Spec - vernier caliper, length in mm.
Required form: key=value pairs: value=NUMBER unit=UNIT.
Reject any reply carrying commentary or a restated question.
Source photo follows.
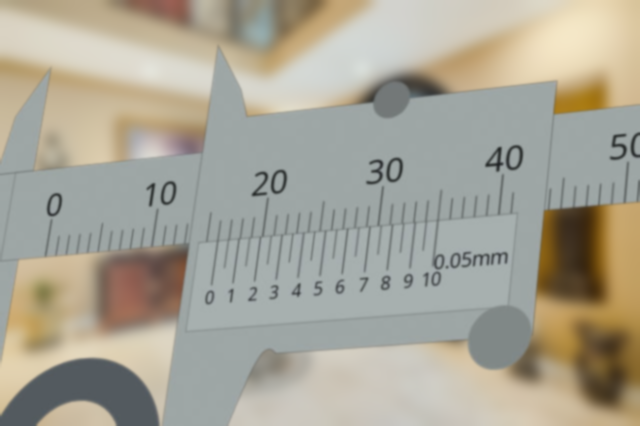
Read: value=16.0 unit=mm
